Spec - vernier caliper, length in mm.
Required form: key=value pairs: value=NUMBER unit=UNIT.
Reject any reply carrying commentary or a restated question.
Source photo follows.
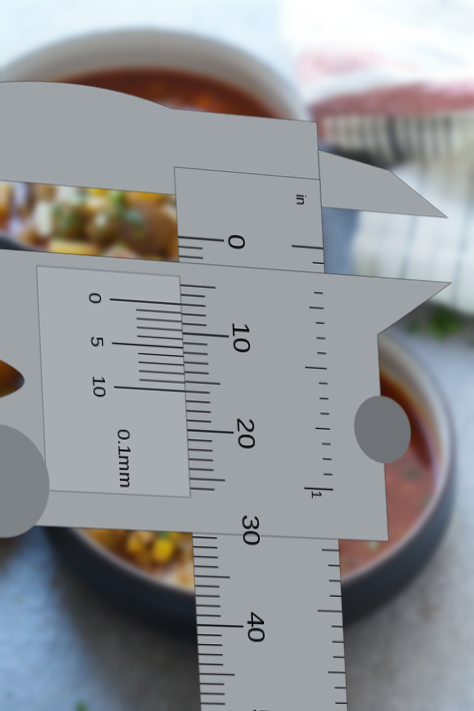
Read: value=7.0 unit=mm
